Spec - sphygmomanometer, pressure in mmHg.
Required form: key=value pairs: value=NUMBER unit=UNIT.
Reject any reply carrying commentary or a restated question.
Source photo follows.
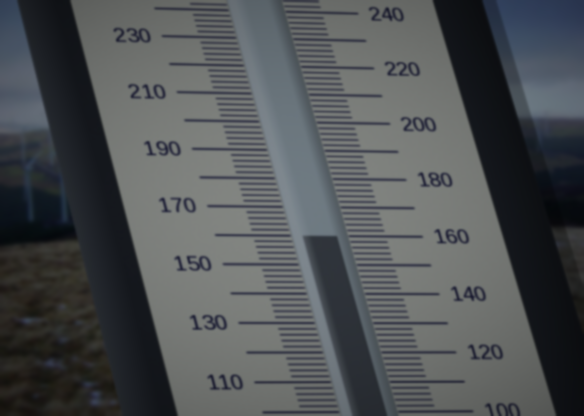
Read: value=160 unit=mmHg
